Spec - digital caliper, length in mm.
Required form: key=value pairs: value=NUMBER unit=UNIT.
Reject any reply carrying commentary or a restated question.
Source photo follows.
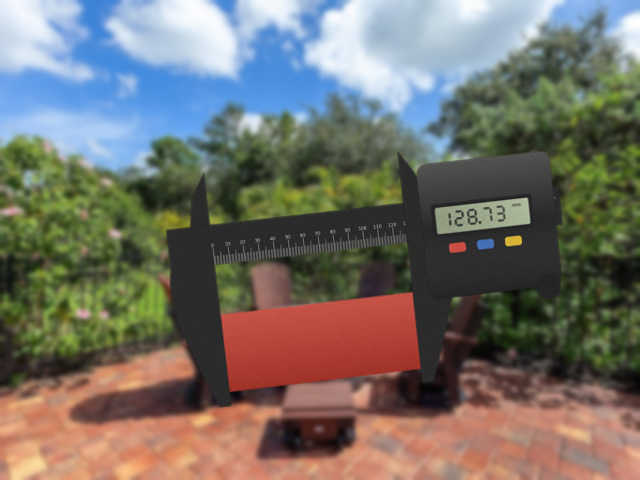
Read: value=128.73 unit=mm
